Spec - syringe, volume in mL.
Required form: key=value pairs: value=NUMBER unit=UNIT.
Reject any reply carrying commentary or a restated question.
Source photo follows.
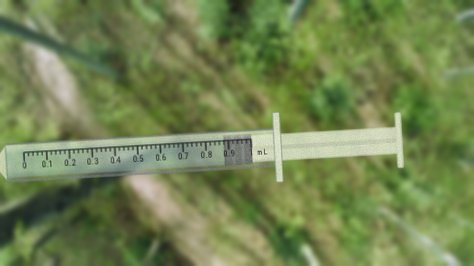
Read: value=0.88 unit=mL
